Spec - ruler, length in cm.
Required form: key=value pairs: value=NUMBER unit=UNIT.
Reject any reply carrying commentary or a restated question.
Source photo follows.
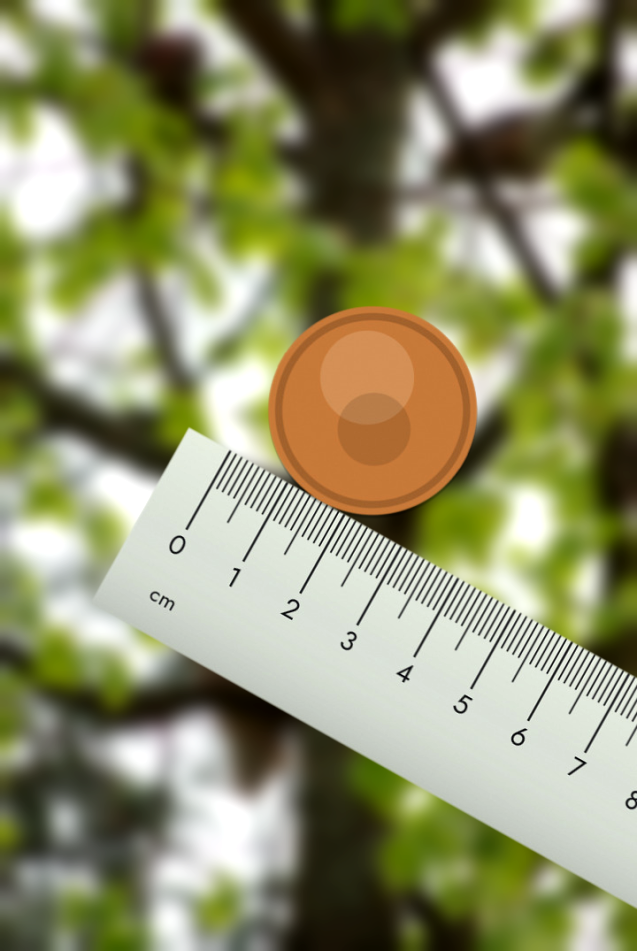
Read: value=3.2 unit=cm
